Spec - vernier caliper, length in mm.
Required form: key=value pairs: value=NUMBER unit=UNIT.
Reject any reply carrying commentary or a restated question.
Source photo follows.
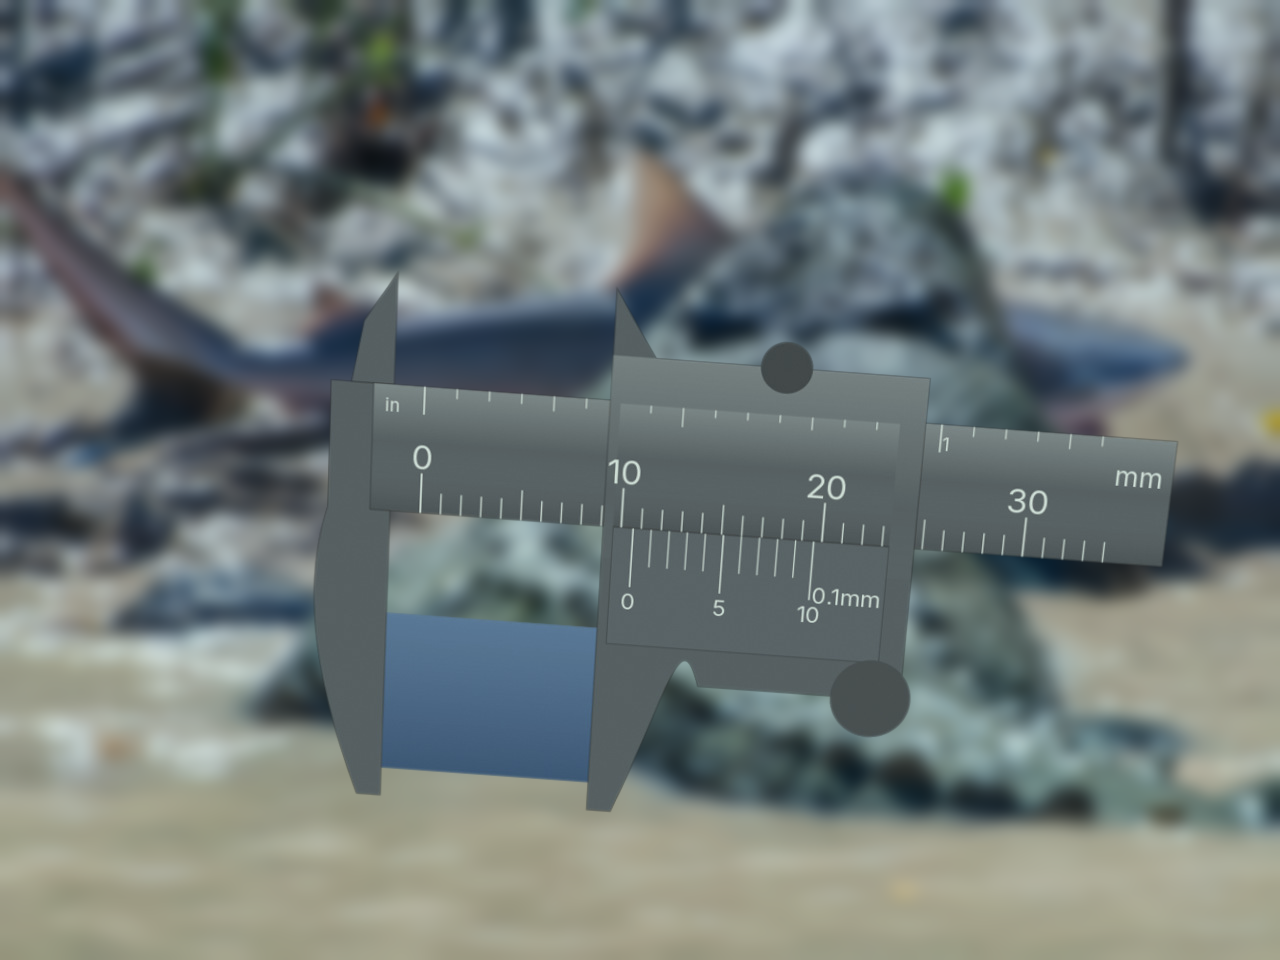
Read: value=10.6 unit=mm
